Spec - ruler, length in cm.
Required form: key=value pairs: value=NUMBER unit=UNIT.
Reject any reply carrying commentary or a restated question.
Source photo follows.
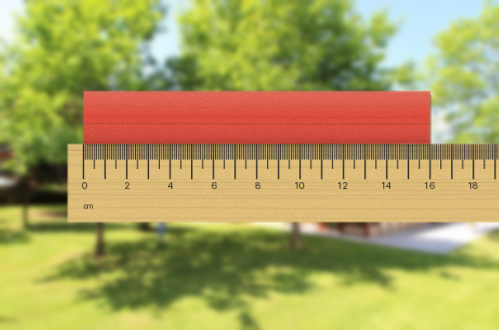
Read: value=16 unit=cm
